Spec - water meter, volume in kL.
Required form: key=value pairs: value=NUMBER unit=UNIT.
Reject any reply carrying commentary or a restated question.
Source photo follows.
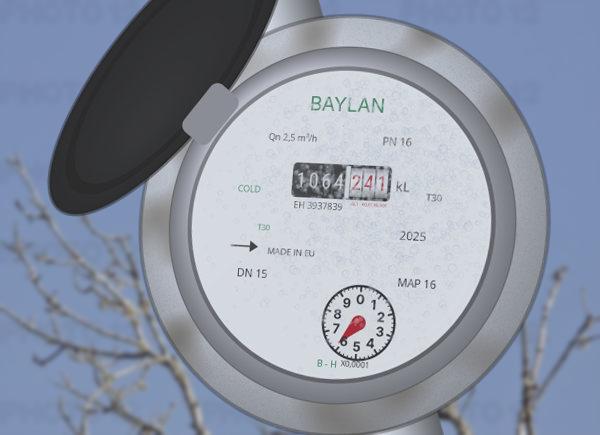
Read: value=1064.2416 unit=kL
